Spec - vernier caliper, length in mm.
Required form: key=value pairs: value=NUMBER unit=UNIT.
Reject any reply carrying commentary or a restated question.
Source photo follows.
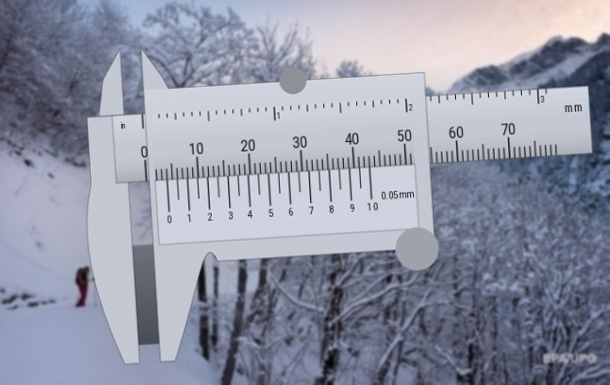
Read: value=4.0 unit=mm
